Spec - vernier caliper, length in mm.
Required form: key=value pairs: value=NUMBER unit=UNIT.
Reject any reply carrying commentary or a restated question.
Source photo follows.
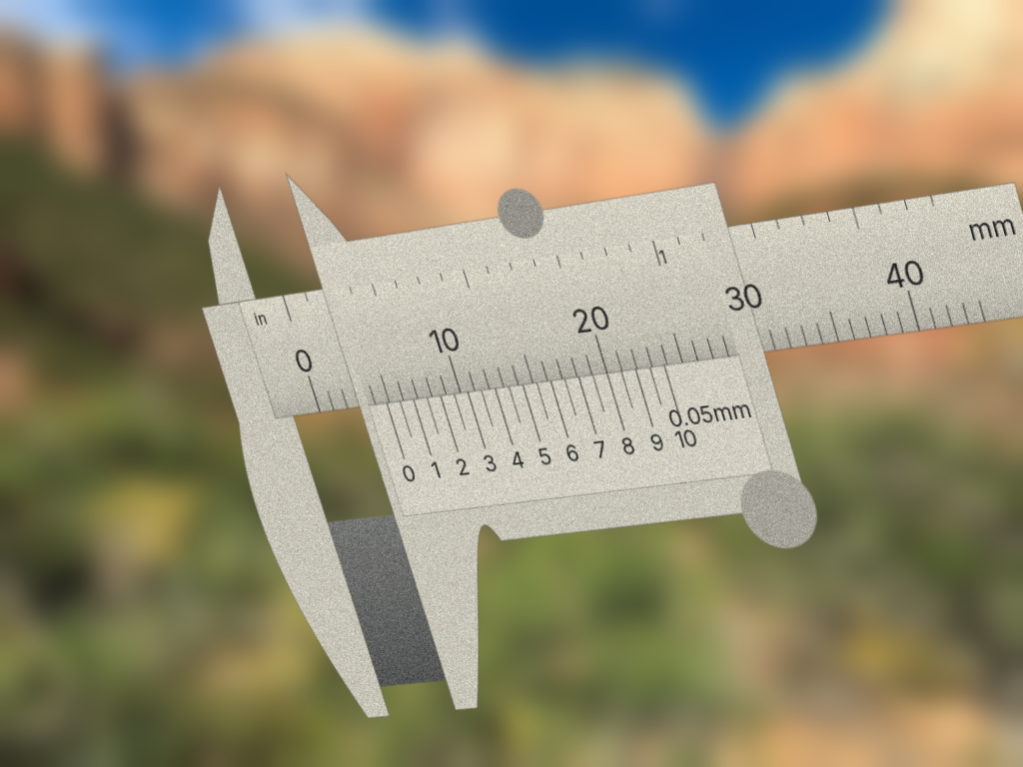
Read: value=4.8 unit=mm
